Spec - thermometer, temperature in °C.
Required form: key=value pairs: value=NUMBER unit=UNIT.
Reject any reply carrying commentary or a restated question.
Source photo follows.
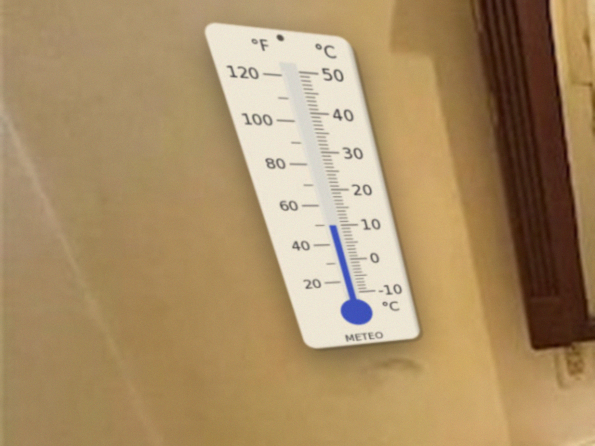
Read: value=10 unit=°C
